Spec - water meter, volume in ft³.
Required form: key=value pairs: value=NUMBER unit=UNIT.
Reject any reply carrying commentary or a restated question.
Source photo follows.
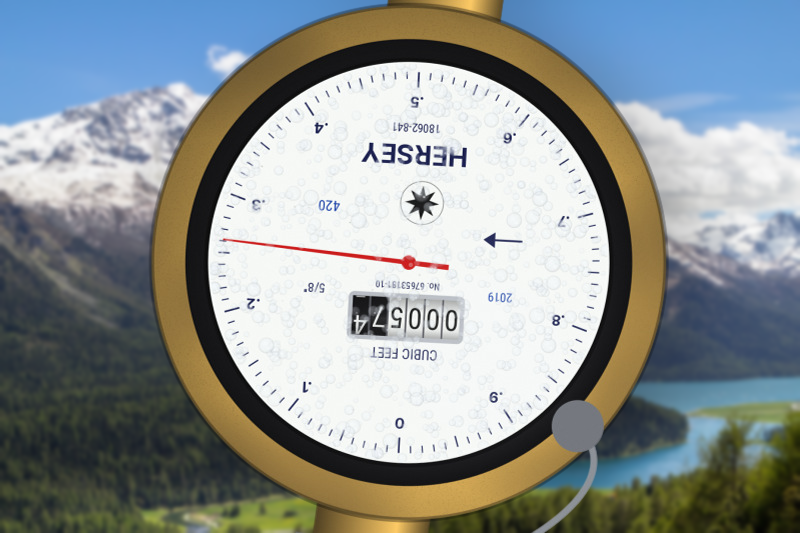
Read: value=574.26 unit=ft³
